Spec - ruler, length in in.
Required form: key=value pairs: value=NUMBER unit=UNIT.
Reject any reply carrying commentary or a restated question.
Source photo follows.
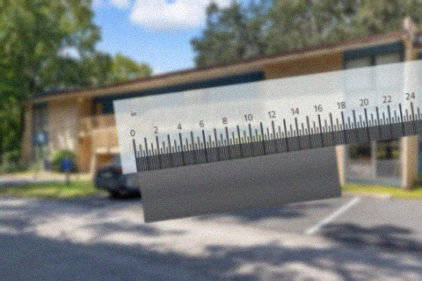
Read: value=17 unit=in
